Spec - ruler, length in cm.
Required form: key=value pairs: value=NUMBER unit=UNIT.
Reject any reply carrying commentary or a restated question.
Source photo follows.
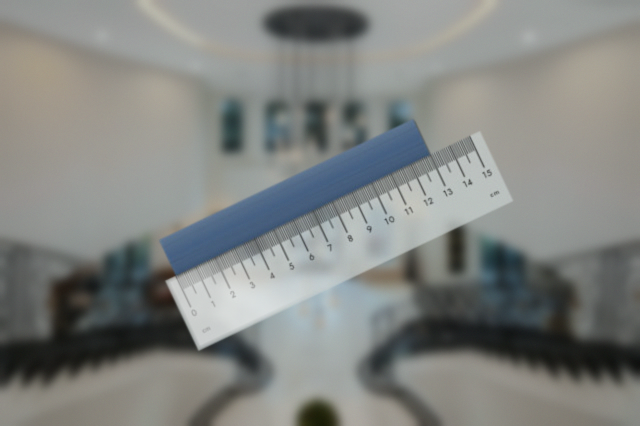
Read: value=13 unit=cm
